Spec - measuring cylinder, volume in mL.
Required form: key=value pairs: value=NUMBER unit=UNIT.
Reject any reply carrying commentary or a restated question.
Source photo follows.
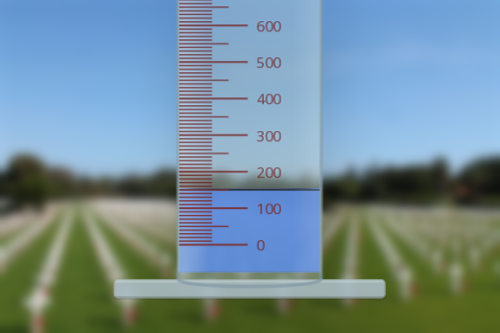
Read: value=150 unit=mL
